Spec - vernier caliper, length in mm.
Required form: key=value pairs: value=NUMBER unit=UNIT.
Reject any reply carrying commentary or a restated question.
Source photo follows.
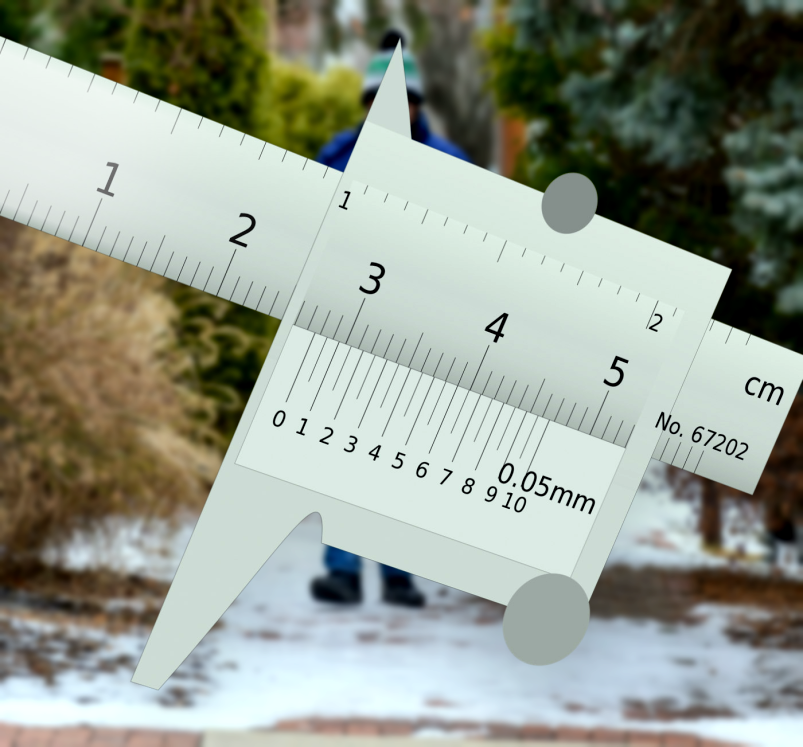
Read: value=27.6 unit=mm
